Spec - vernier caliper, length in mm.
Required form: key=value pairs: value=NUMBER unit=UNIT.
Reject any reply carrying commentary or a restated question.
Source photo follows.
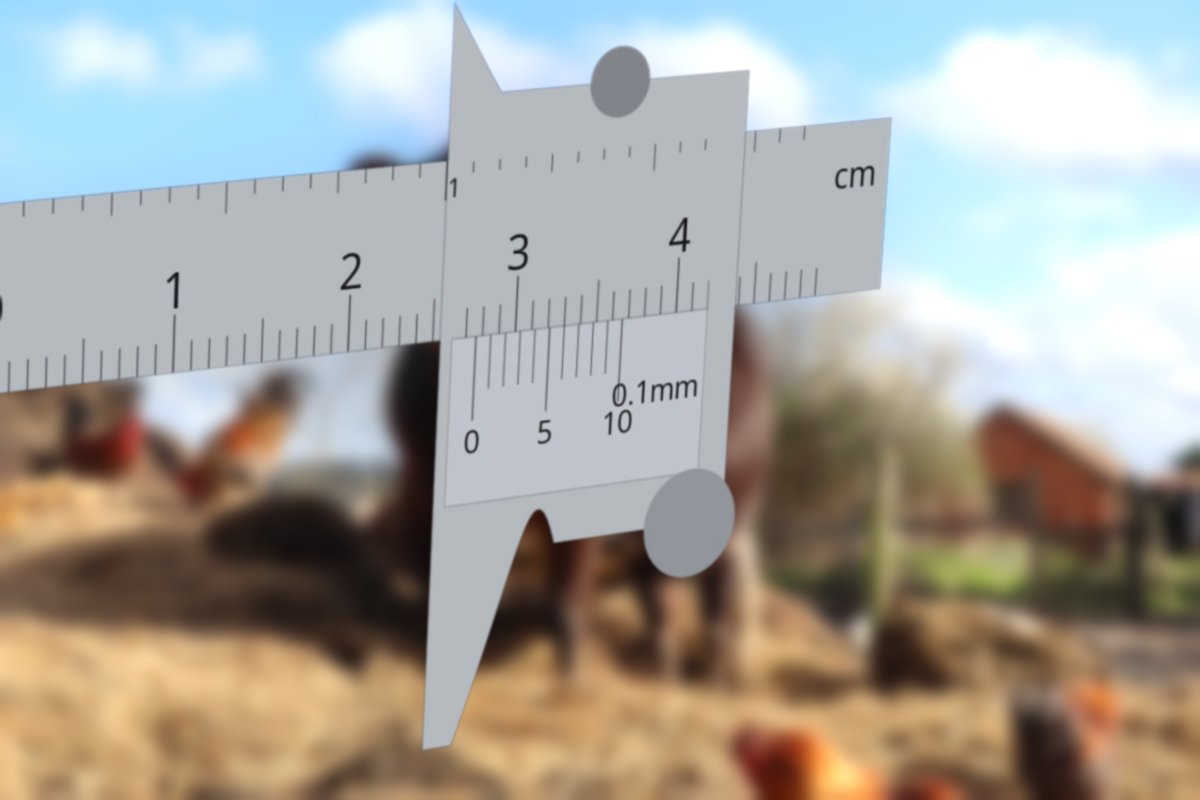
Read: value=27.6 unit=mm
